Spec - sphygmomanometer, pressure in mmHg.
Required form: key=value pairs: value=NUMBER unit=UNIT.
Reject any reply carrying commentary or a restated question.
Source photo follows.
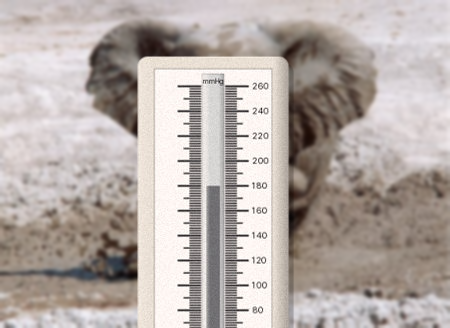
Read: value=180 unit=mmHg
